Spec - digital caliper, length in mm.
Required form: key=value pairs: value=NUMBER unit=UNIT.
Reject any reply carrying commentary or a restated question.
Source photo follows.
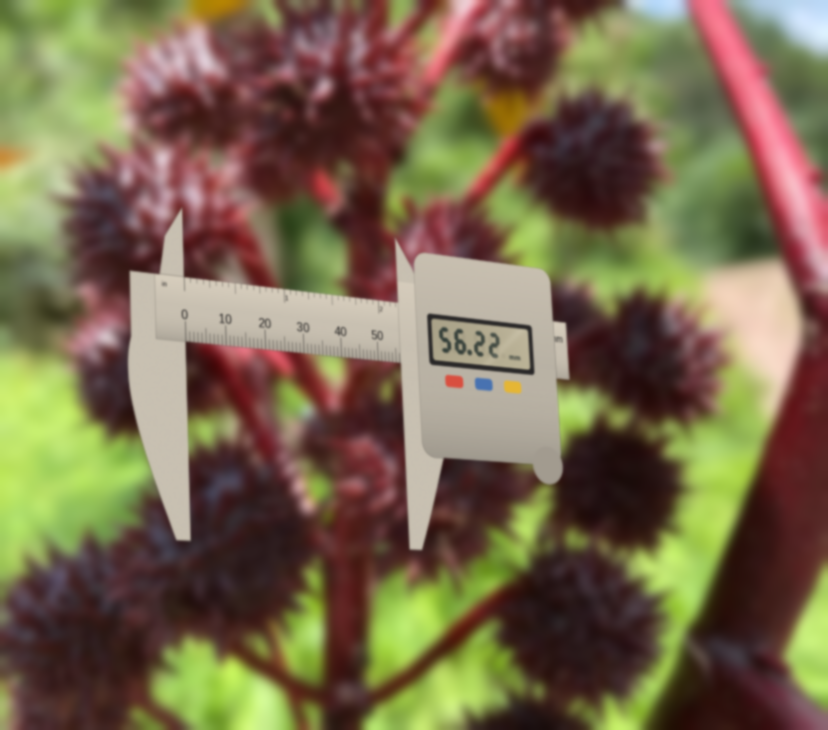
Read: value=56.22 unit=mm
